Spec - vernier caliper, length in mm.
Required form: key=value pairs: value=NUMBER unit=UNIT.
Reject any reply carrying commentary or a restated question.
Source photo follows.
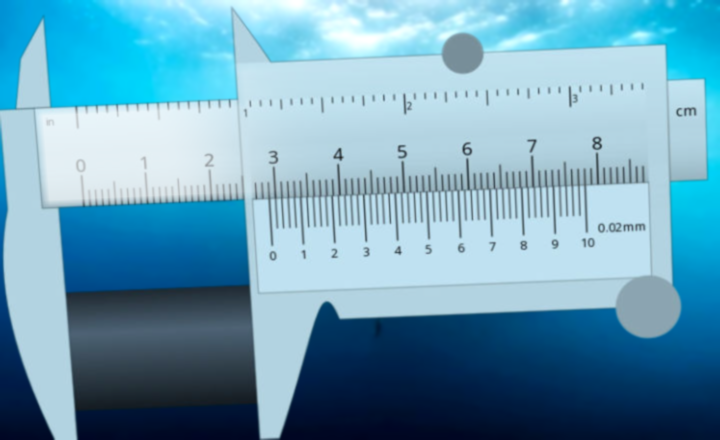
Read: value=29.0 unit=mm
